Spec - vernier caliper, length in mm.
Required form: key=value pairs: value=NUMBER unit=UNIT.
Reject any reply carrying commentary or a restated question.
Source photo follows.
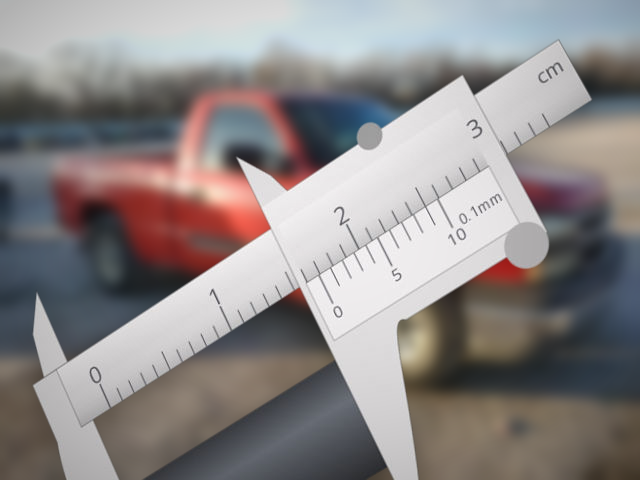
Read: value=16.9 unit=mm
